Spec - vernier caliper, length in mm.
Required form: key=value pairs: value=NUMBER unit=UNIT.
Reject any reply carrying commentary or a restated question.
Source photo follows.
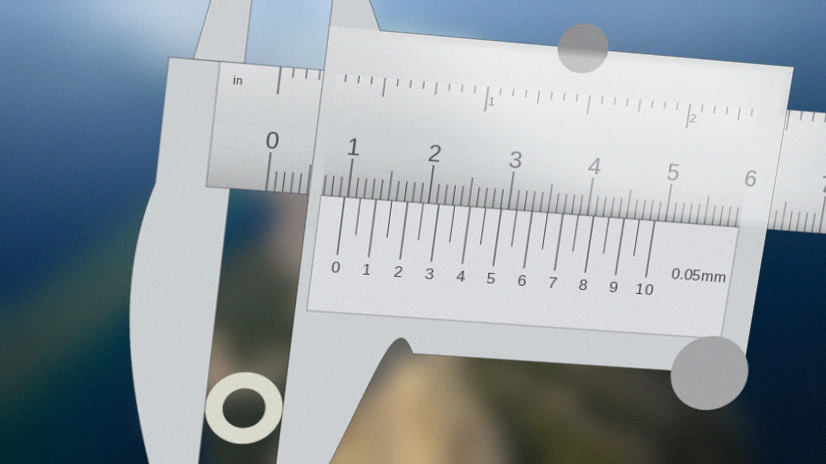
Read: value=9.6 unit=mm
